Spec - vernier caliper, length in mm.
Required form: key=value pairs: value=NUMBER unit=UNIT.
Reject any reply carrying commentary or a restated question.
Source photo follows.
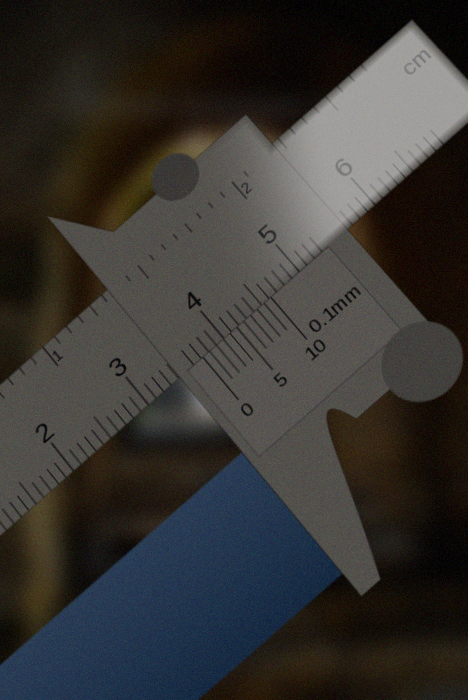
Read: value=37.2 unit=mm
